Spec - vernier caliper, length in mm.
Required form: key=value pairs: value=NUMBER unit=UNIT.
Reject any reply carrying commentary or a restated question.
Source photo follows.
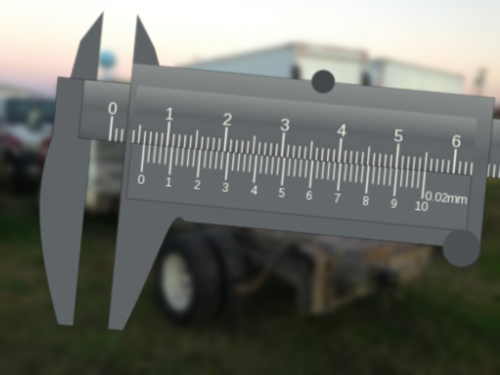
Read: value=6.0 unit=mm
